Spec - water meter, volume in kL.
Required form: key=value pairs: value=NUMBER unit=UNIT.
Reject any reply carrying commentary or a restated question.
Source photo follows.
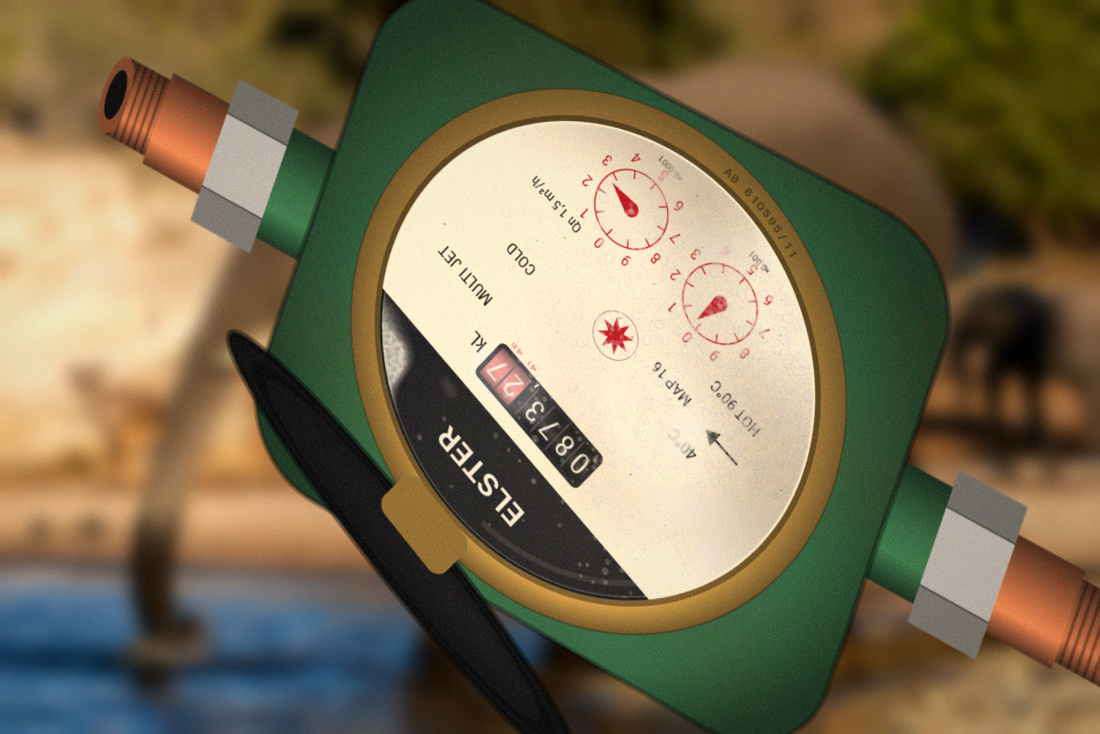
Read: value=873.2702 unit=kL
